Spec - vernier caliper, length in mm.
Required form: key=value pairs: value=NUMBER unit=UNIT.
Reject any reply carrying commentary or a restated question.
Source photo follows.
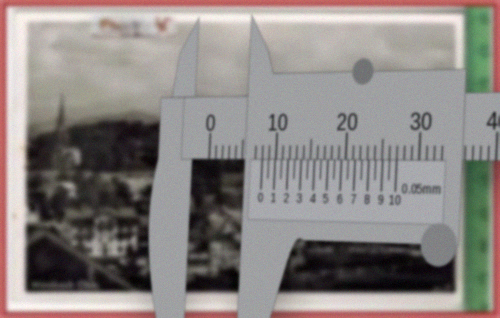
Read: value=8.0 unit=mm
